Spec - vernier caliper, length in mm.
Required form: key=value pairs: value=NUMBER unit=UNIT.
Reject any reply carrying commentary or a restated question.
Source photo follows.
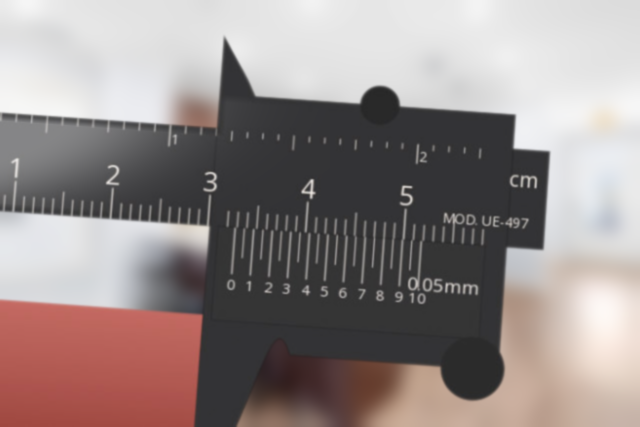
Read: value=32.8 unit=mm
